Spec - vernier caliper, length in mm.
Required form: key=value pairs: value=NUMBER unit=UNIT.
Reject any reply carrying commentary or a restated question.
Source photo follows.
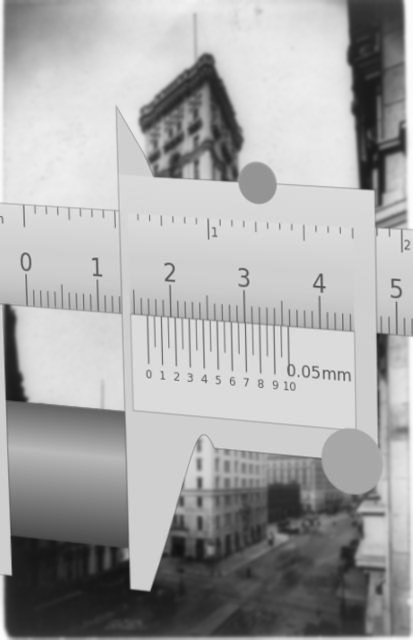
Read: value=16.8 unit=mm
